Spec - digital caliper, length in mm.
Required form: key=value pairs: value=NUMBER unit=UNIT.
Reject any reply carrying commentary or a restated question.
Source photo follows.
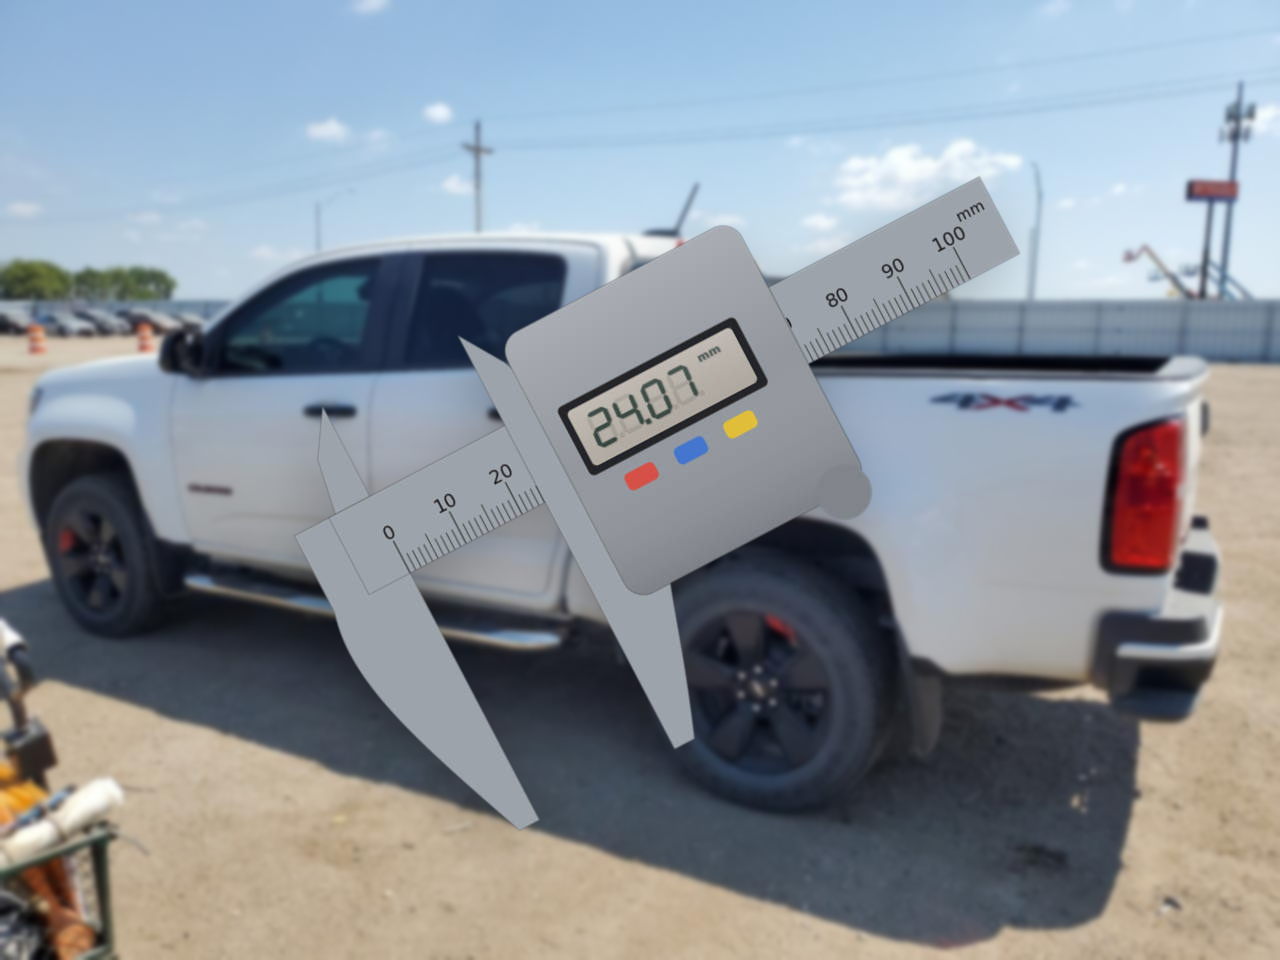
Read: value=24.07 unit=mm
